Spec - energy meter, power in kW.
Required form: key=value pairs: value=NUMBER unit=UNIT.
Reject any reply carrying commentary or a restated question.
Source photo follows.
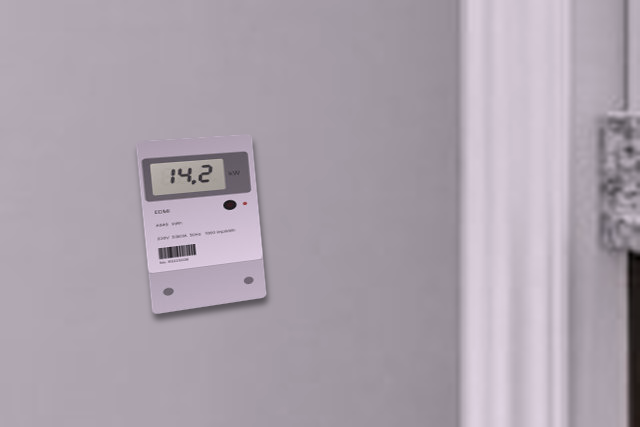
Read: value=14.2 unit=kW
